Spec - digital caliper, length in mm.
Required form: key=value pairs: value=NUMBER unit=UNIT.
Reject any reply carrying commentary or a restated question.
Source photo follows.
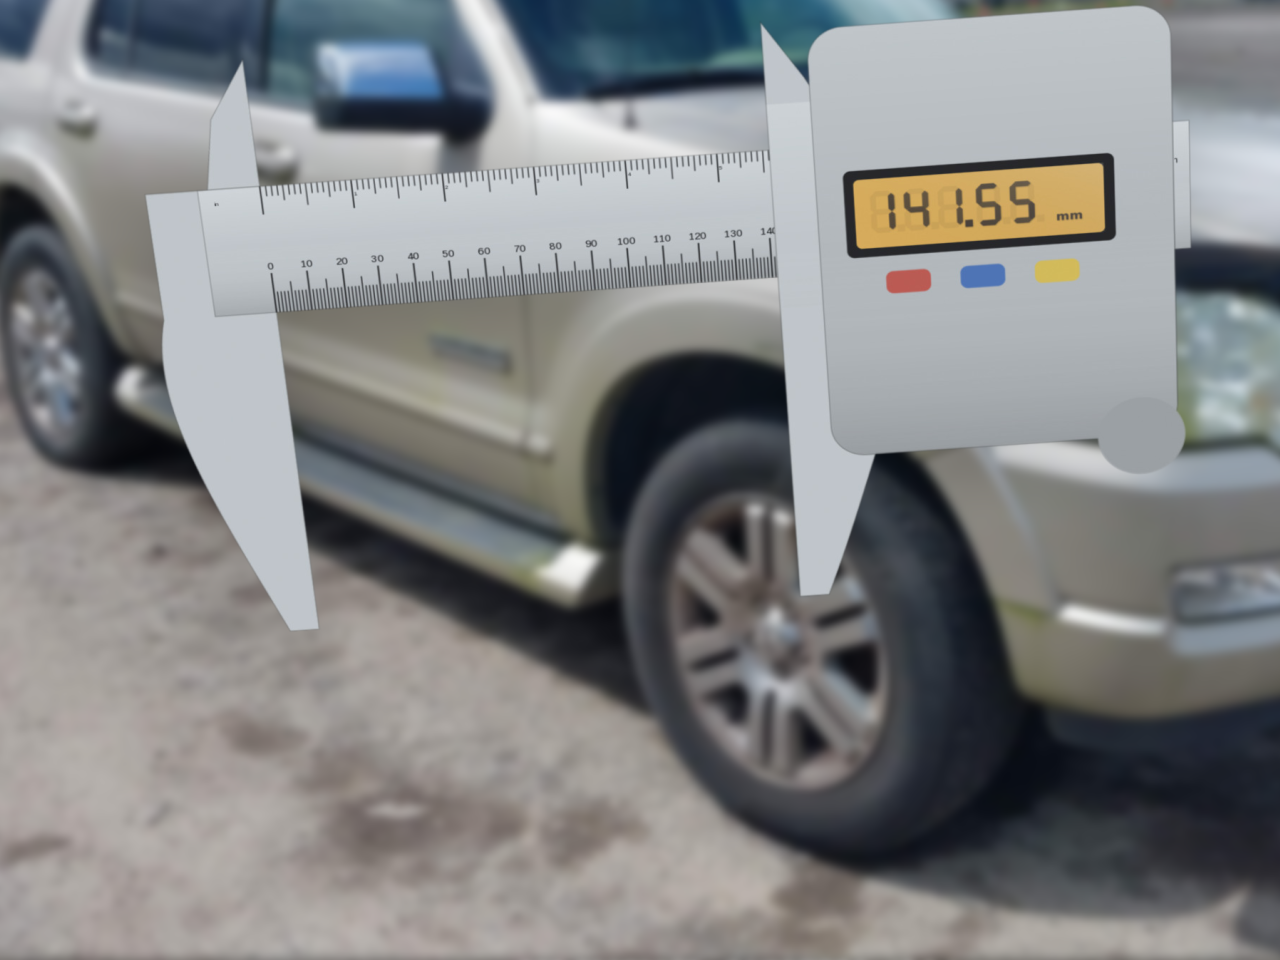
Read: value=141.55 unit=mm
